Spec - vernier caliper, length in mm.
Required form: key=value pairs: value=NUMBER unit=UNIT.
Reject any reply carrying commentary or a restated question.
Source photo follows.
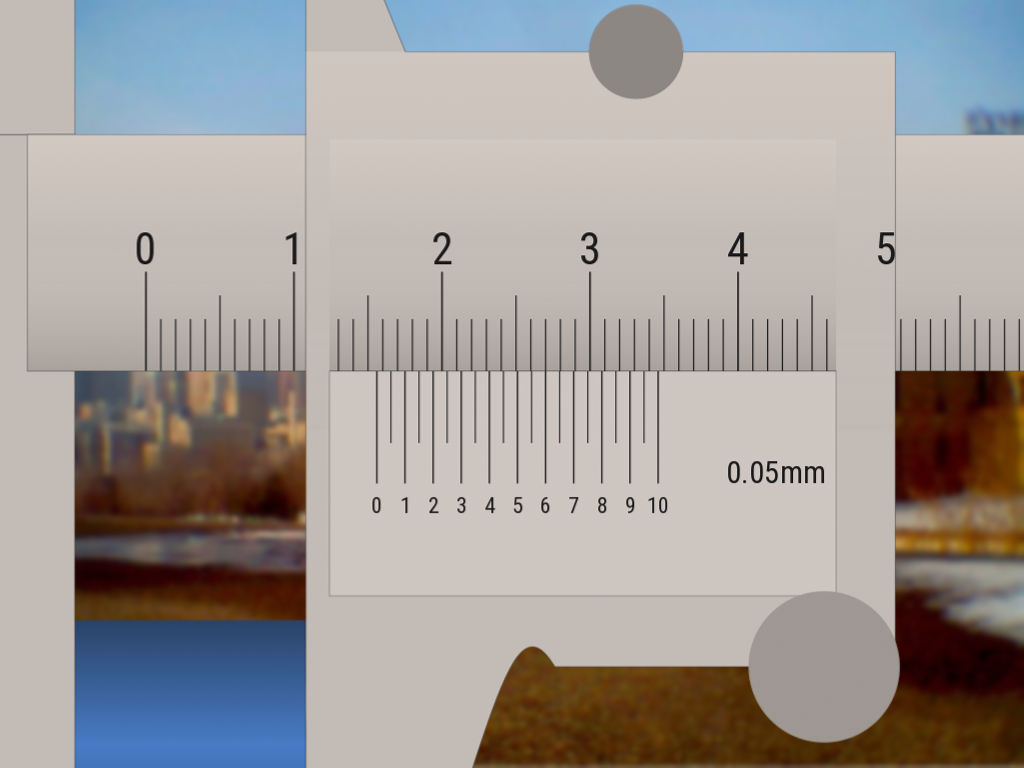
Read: value=15.6 unit=mm
